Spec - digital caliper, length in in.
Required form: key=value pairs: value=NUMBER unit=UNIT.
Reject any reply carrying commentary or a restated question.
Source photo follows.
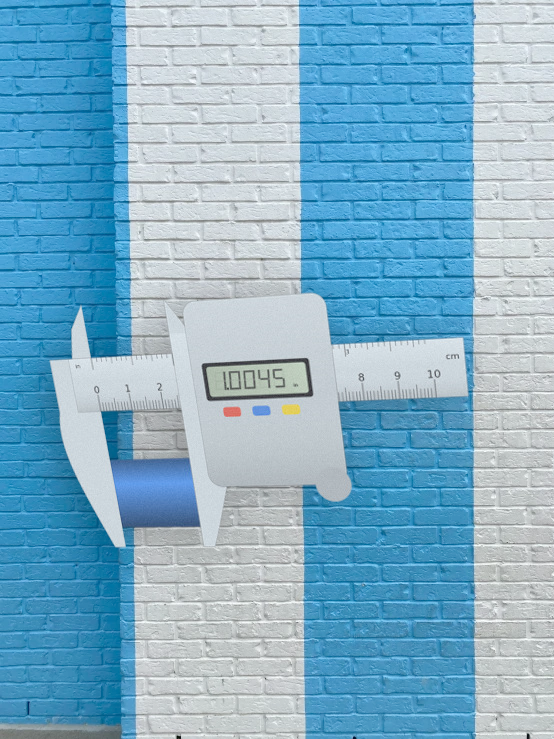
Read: value=1.0045 unit=in
